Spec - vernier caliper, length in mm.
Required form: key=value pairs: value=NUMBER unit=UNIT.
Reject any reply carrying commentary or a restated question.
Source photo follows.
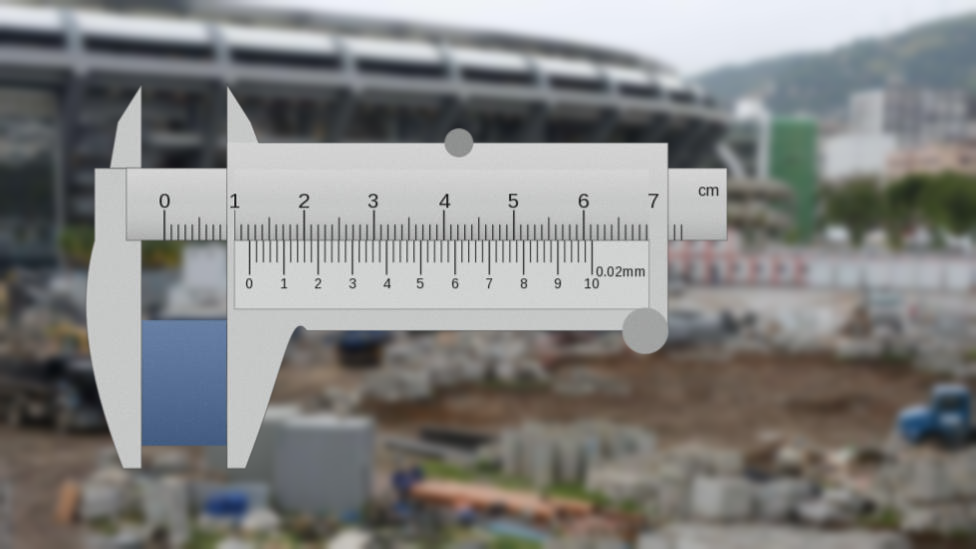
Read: value=12.2 unit=mm
